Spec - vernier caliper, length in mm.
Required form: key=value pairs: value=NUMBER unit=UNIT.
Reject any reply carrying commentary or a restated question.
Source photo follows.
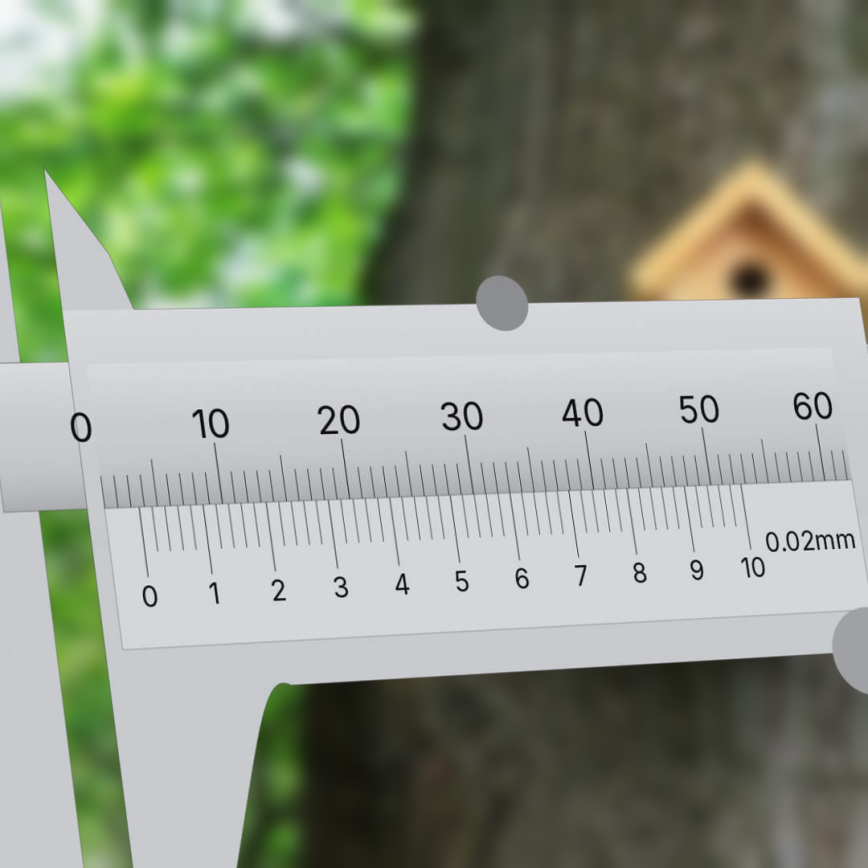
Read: value=3.6 unit=mm
